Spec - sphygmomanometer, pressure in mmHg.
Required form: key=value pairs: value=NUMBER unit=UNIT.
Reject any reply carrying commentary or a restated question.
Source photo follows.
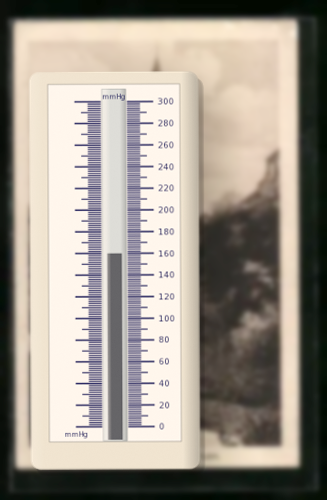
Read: value=160 unit=mmHg
